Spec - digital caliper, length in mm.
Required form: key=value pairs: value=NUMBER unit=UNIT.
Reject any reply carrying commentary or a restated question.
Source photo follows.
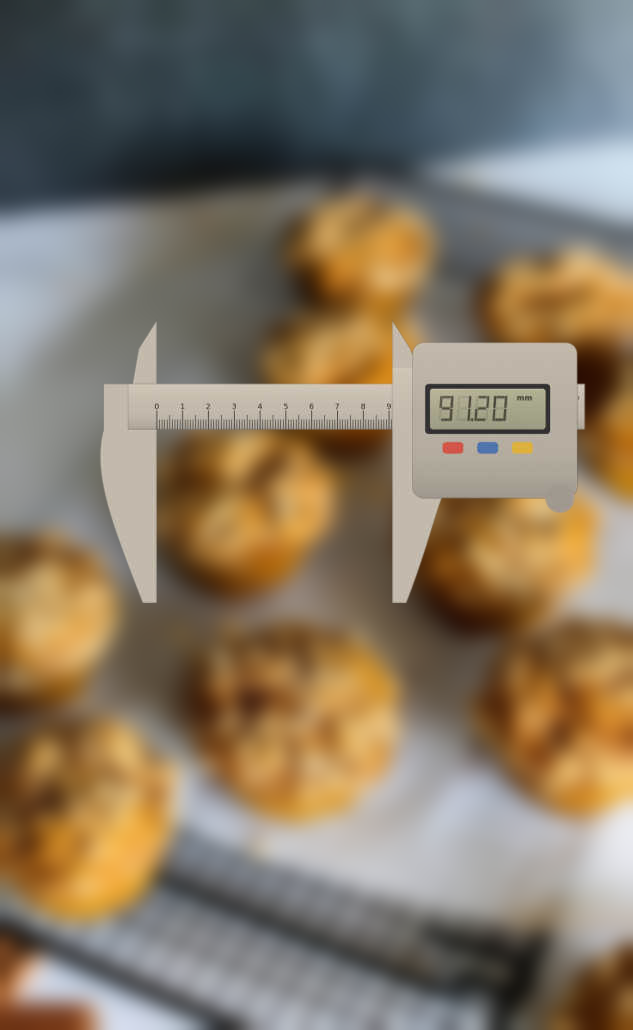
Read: value=91.20 unit=mm
